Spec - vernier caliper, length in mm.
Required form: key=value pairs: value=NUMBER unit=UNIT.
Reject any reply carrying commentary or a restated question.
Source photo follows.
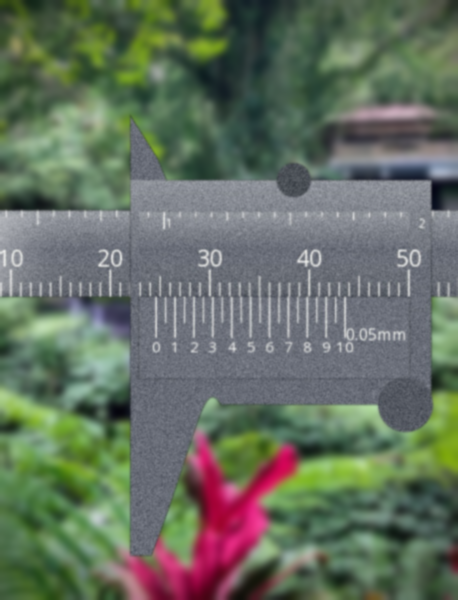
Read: value=24.6 unit=mm
